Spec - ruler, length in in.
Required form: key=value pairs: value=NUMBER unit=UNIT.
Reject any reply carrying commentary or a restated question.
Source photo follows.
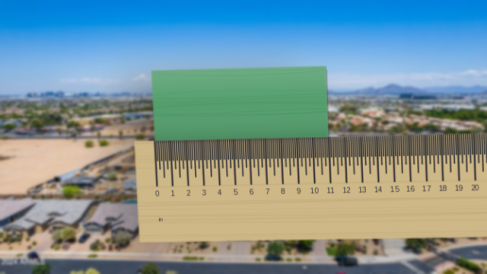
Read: value=11 unit=in
